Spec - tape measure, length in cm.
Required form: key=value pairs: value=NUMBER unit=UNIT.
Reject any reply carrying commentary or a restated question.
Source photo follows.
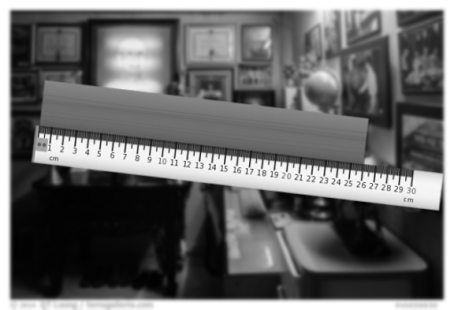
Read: value=26 unit=cm
